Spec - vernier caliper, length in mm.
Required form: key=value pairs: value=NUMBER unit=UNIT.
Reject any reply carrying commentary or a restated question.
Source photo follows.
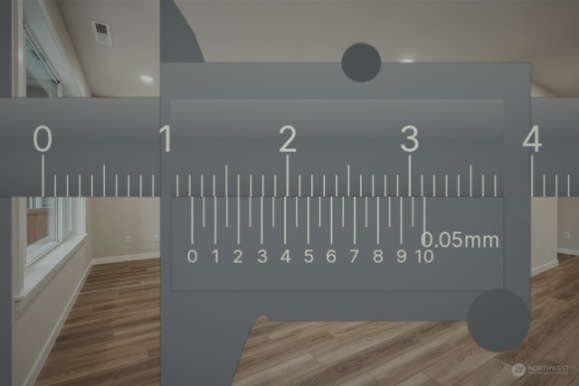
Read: value=12.2 unit=mm
